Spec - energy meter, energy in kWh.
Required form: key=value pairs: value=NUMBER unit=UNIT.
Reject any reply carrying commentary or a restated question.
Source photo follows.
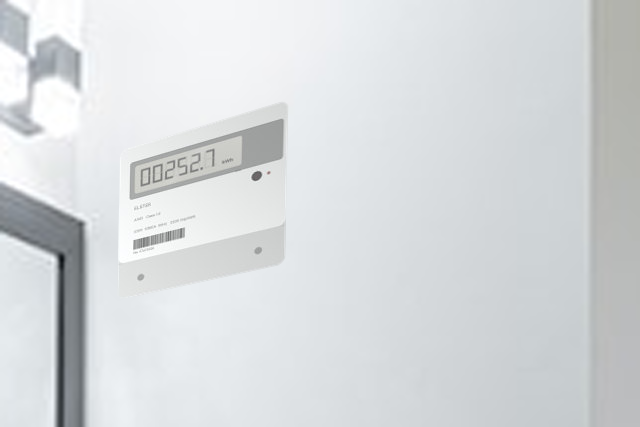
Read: value=252.7 unit=kWh
